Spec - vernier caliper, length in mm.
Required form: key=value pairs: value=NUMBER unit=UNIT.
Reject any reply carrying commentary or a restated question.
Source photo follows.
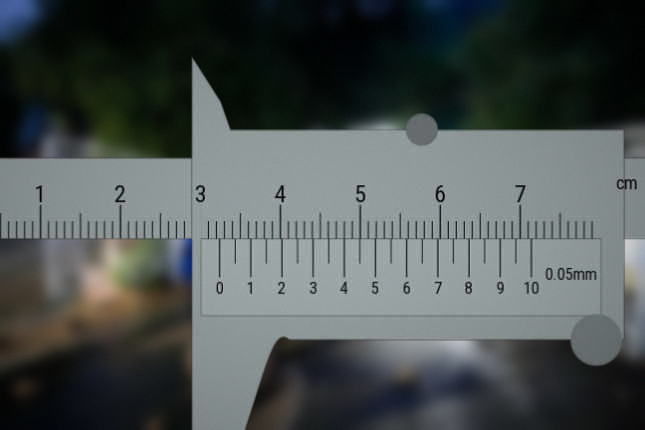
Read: value=32.4 unit=mm
